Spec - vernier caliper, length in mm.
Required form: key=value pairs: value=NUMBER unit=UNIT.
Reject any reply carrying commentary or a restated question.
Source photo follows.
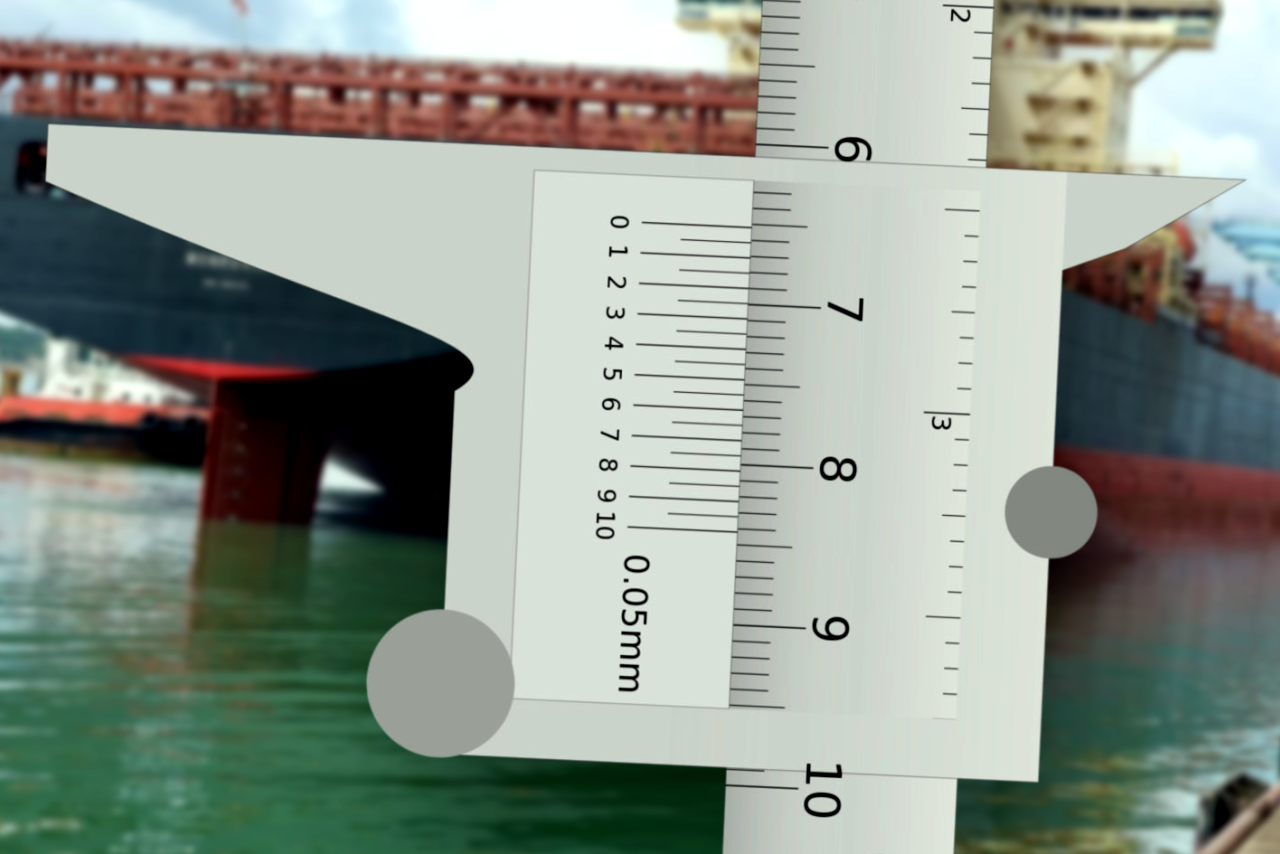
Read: value=65.2 unit=mm
